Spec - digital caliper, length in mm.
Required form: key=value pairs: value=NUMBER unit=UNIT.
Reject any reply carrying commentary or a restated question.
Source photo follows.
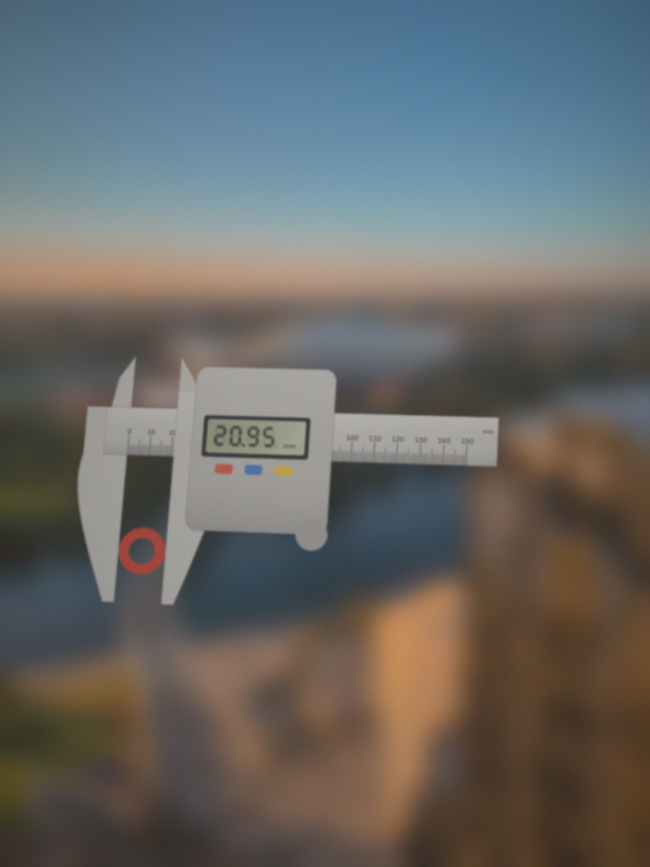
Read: value=20.95 unit=mm
